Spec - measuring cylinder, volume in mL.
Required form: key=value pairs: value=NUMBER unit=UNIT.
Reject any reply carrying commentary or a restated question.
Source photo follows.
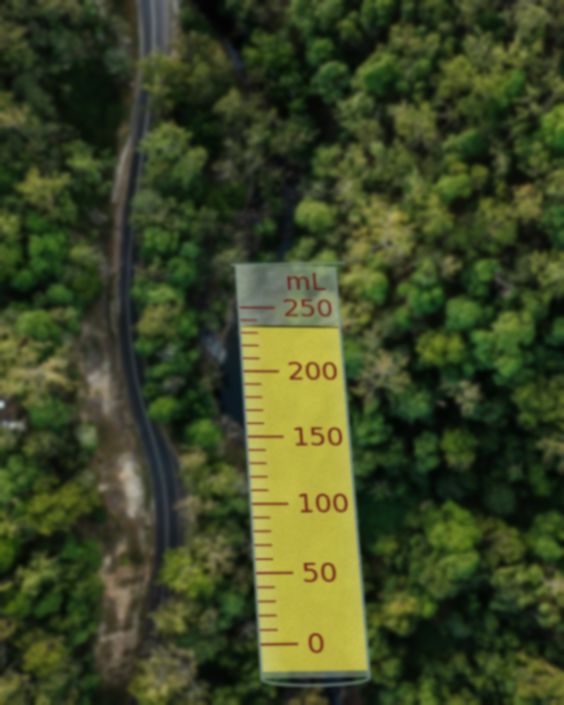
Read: value=235 unit=mL
